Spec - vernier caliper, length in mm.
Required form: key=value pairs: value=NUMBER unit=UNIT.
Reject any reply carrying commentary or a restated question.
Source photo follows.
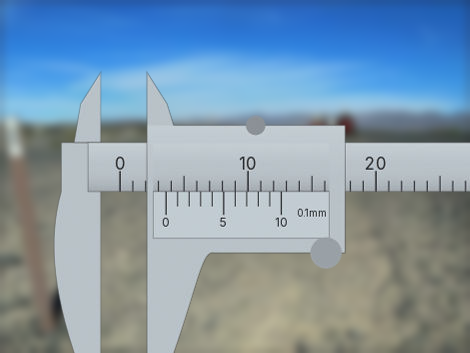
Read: value=3.6 unit=mm
